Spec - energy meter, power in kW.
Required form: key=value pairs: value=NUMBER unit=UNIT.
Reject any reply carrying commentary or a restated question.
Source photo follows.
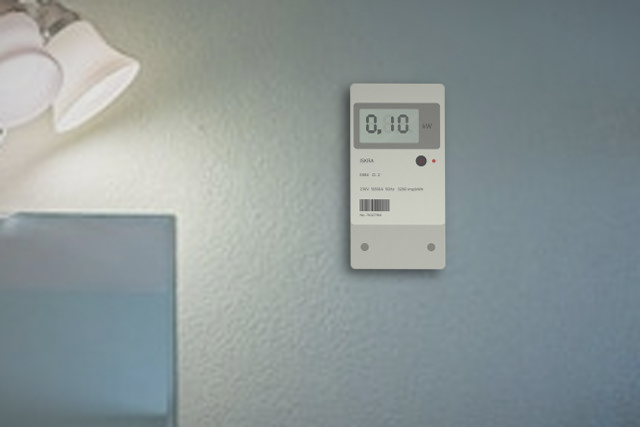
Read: value=0.10 unit=kW
